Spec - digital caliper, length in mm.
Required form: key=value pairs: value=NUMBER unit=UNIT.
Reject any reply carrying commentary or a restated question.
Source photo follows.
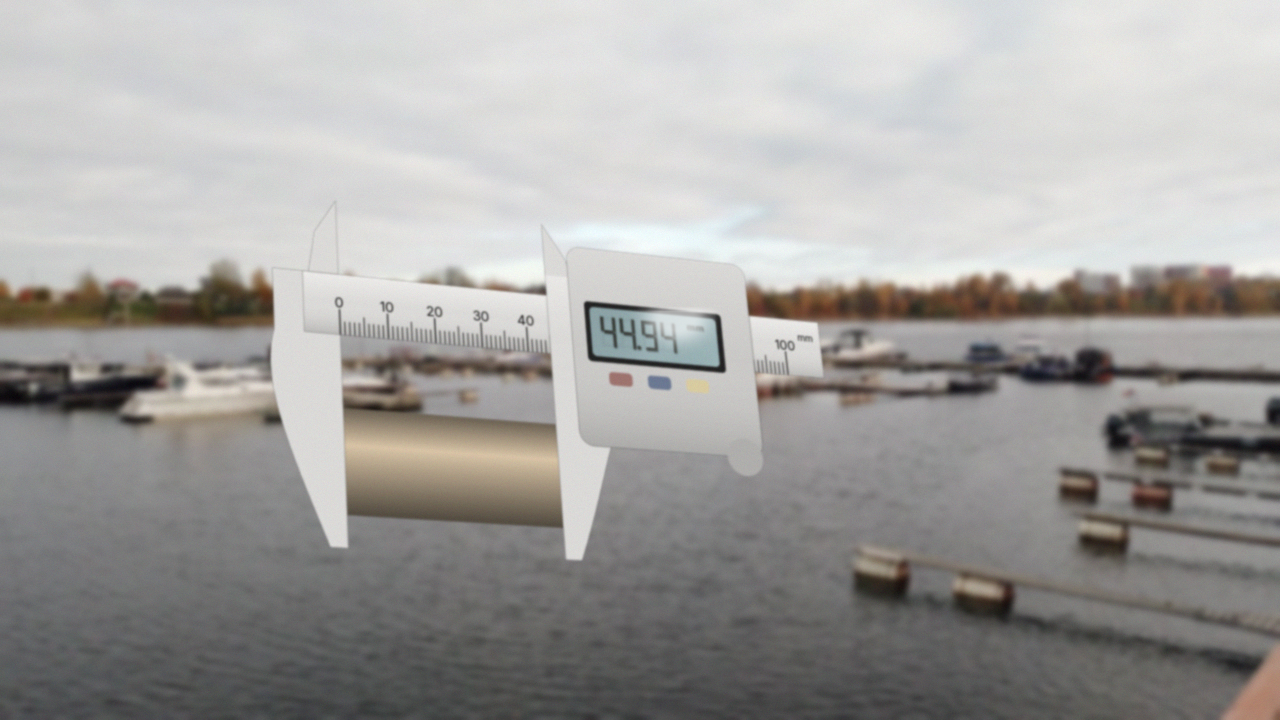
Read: value=44.94 unit=mm
